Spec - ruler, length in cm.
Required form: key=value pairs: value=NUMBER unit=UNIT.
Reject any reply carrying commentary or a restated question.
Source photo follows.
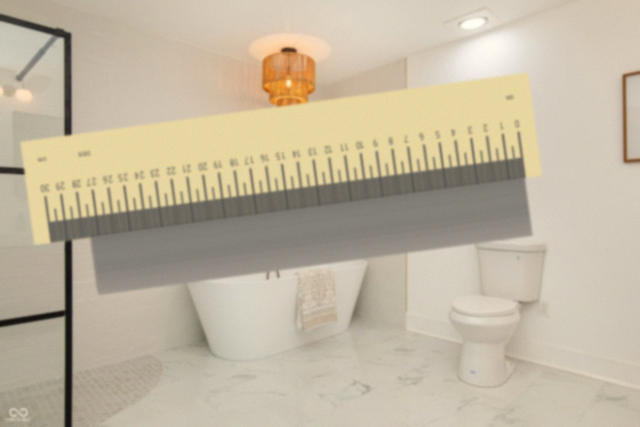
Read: value=27.5 unit=cm
